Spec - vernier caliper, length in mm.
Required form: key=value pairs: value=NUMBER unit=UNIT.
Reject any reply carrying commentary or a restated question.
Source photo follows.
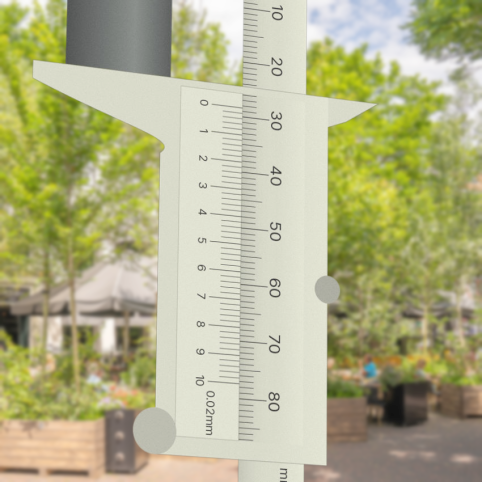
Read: value=28.4 unit=mm
